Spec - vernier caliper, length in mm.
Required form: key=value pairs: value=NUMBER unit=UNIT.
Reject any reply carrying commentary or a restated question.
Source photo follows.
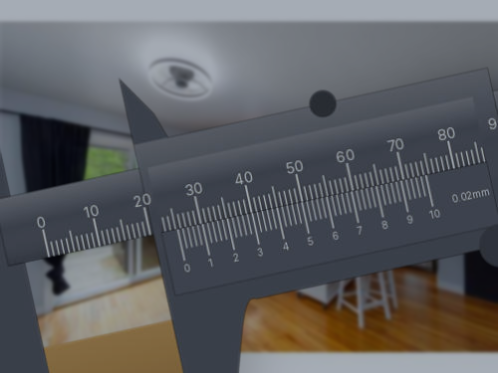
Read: value=25.4 unit=mm
